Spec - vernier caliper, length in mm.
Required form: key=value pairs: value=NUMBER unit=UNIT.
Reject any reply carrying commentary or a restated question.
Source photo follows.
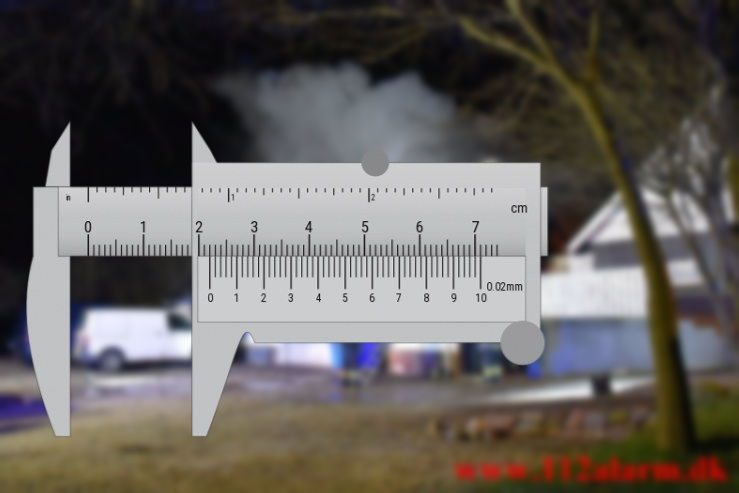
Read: value=22.0 unit=mm
